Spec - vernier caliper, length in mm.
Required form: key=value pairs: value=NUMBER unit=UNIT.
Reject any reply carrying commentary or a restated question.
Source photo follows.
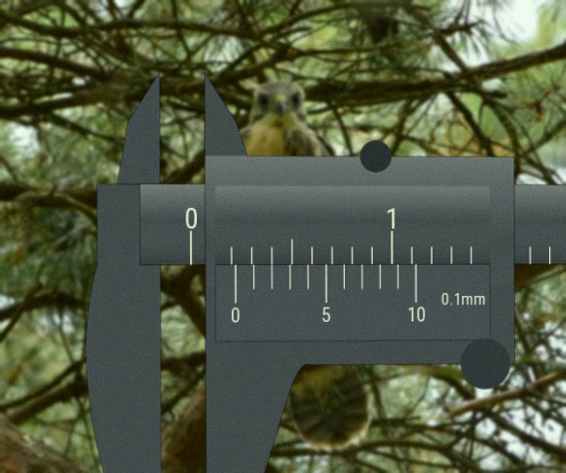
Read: value=2.2 unit=mm
